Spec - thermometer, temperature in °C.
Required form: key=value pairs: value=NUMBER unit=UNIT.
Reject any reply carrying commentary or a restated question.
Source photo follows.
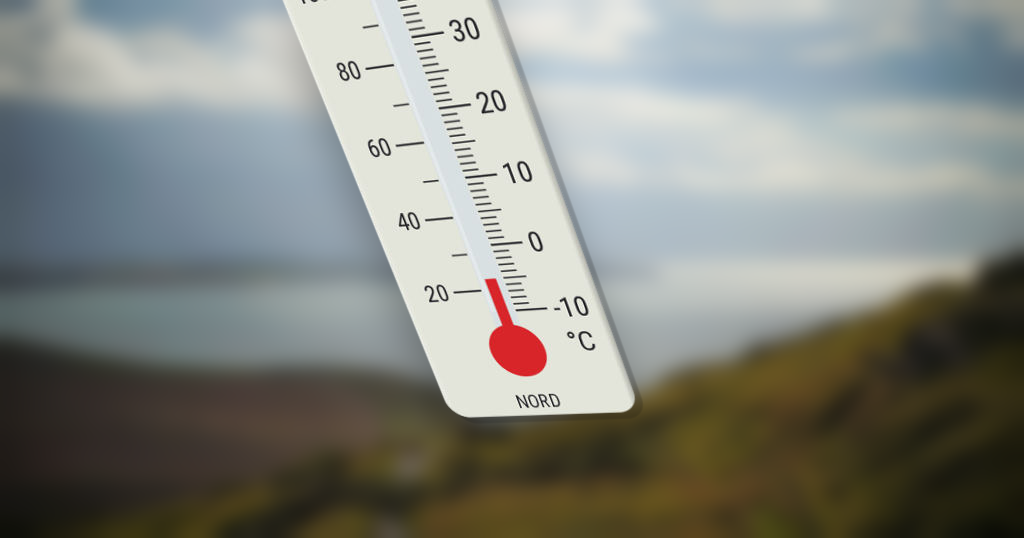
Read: value=-5 unit=°C
